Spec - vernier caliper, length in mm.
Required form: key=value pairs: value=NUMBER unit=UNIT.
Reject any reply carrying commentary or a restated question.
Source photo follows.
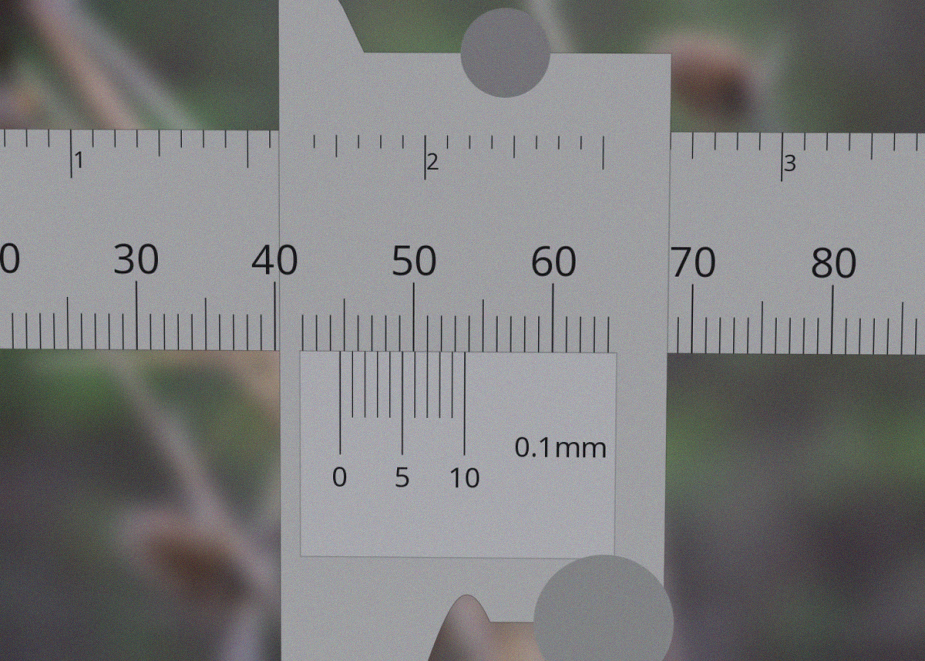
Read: value=44.7 unit=mm
